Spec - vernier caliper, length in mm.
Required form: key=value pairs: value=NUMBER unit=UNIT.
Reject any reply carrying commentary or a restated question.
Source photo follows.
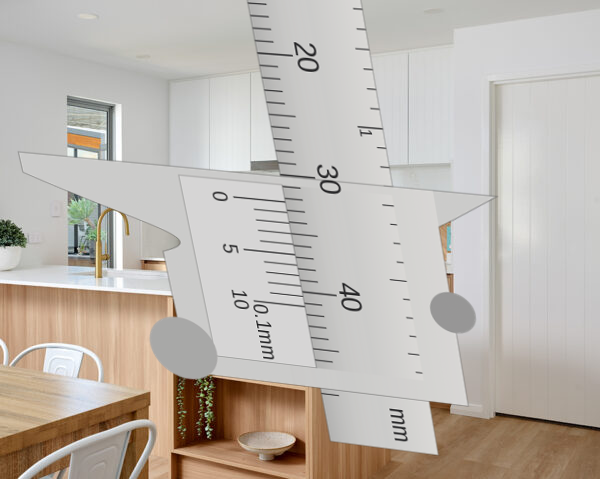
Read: value=32.3 unit=mm
